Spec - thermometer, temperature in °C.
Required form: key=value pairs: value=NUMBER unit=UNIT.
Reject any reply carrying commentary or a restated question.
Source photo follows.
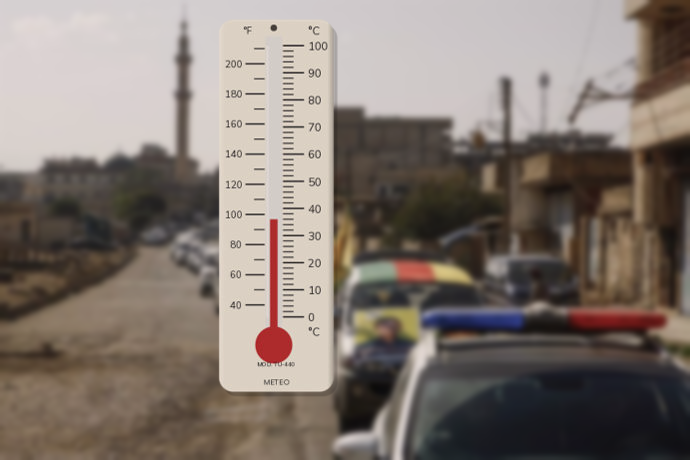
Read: value=36 unit=°C
